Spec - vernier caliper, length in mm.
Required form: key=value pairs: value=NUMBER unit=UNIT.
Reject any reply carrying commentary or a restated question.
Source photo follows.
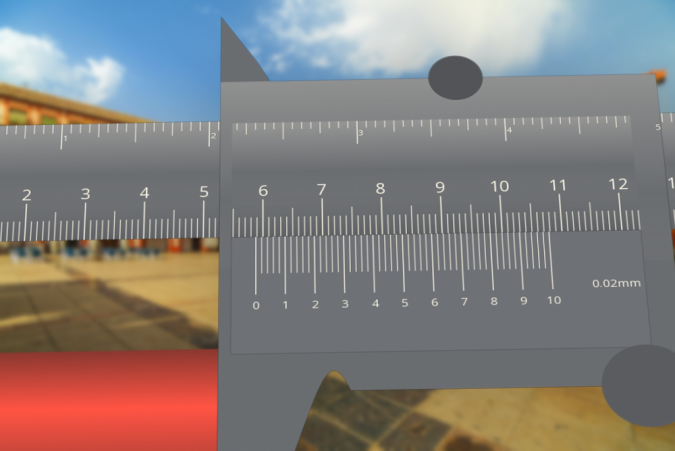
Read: value=58.8 unit=mm
